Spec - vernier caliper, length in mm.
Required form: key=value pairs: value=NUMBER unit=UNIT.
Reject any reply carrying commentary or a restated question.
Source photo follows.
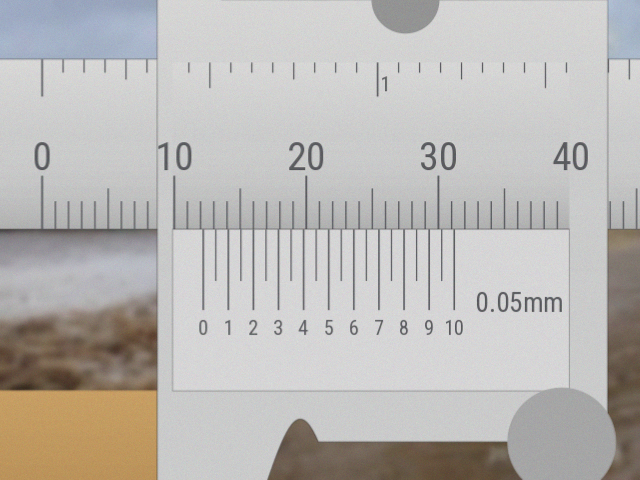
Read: value=12.2 unit=mm
